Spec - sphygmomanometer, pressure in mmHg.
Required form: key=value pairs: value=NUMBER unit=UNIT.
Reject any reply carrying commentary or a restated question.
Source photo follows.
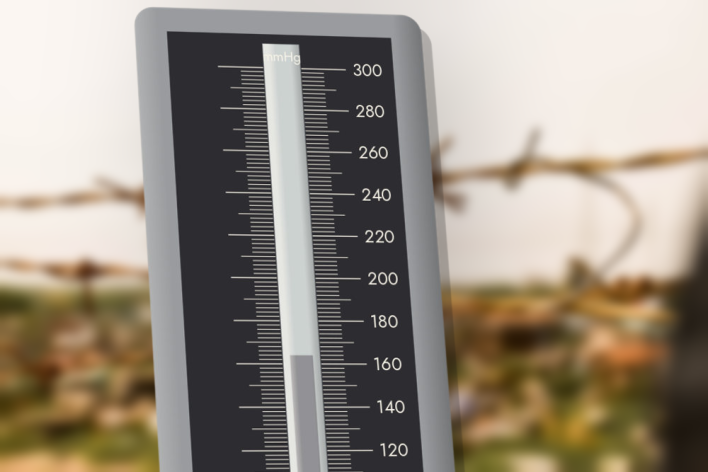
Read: value=164 unit=mmHg
